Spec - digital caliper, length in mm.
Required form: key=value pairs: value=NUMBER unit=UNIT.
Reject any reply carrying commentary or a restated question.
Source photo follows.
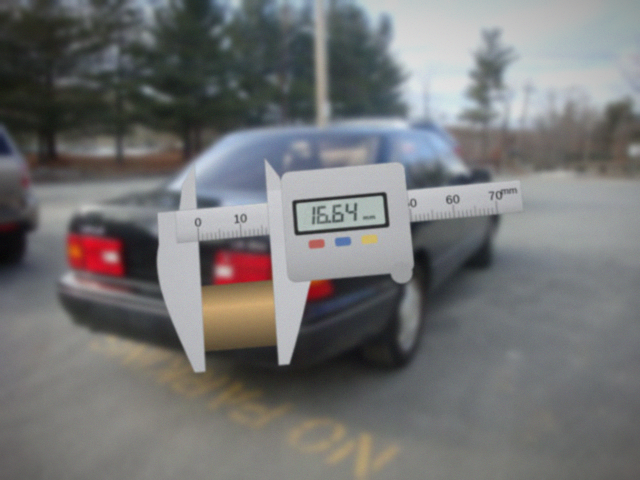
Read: value=16.64 unit=mm
